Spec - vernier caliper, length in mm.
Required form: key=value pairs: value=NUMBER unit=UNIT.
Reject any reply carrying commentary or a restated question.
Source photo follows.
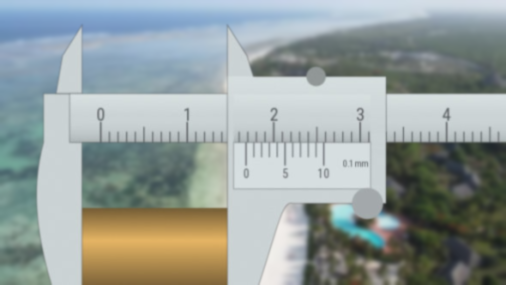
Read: value=16.8 unit=mm
